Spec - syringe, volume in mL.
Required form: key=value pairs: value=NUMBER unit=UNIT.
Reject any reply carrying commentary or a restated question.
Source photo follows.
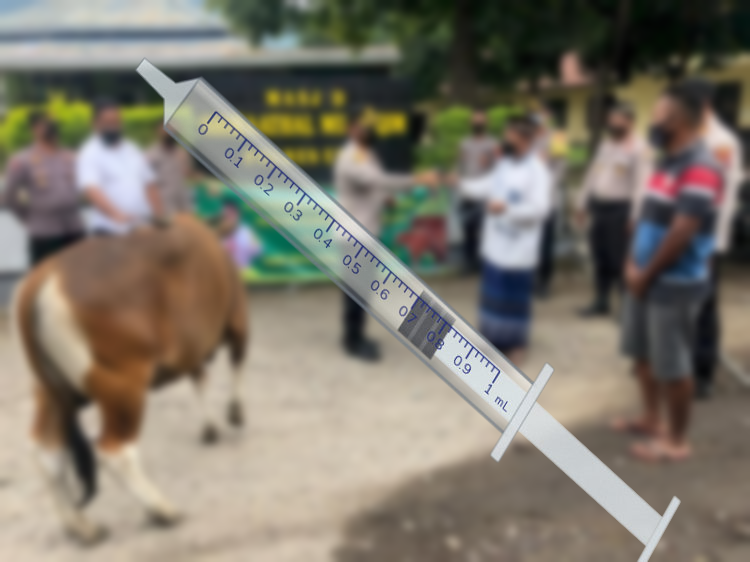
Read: value=0.7 unit=mL
